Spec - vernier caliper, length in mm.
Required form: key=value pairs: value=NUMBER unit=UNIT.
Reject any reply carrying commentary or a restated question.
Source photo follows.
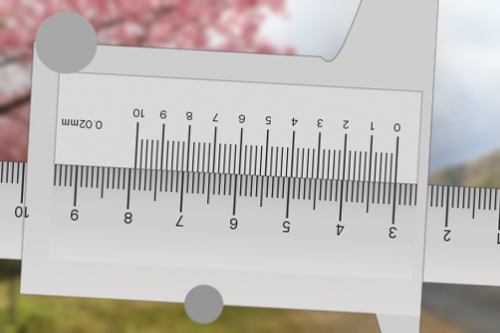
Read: value=30.0 unit=mm
